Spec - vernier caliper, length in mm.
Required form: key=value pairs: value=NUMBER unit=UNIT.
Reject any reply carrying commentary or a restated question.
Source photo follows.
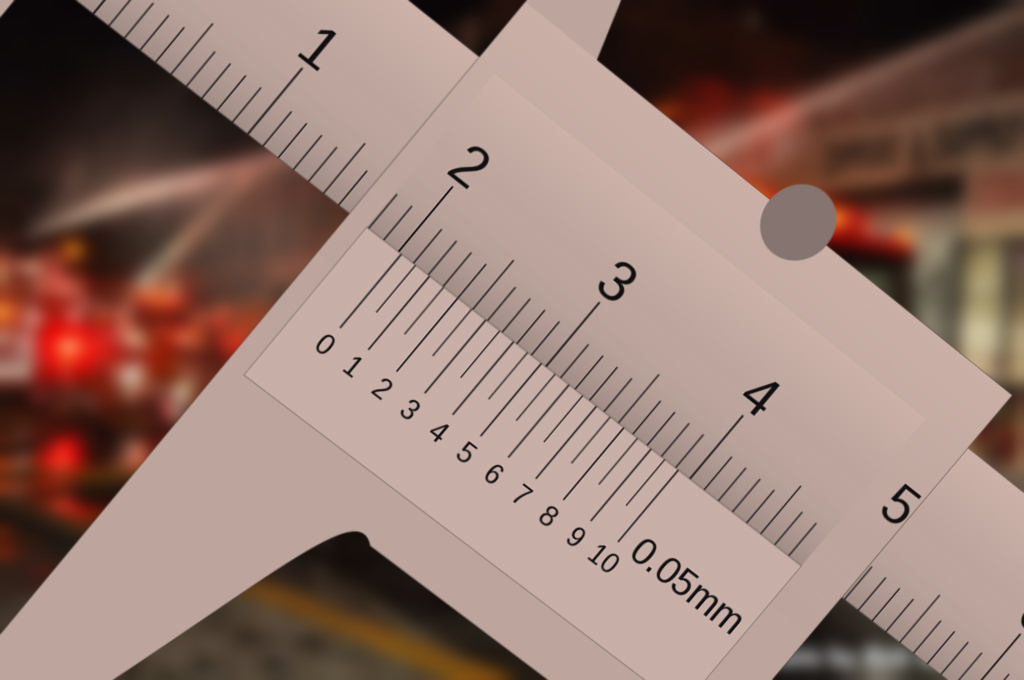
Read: value=20.2 unit=mm
